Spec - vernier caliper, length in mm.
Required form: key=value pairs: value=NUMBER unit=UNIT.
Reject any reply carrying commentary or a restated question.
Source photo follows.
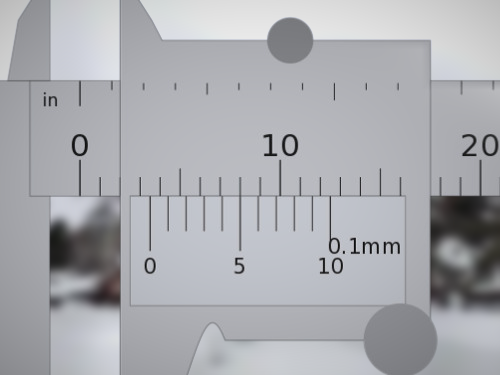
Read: value=3.5 unit=mm
